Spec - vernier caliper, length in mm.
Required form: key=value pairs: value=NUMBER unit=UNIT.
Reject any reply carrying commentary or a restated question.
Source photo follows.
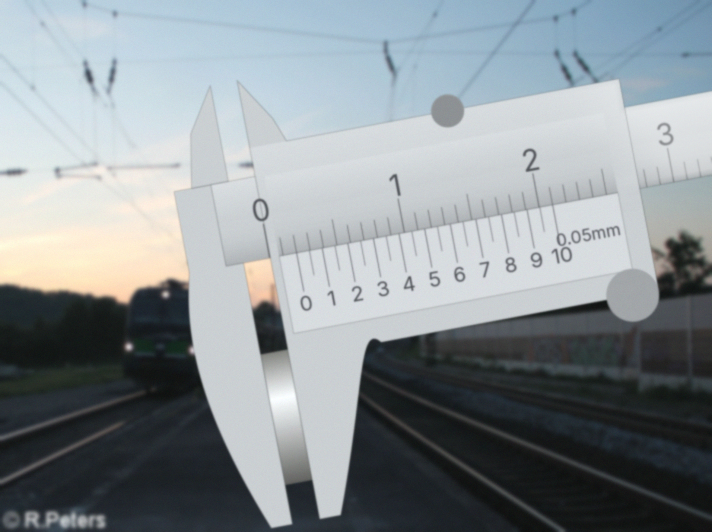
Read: value=2.0 unit=mm
